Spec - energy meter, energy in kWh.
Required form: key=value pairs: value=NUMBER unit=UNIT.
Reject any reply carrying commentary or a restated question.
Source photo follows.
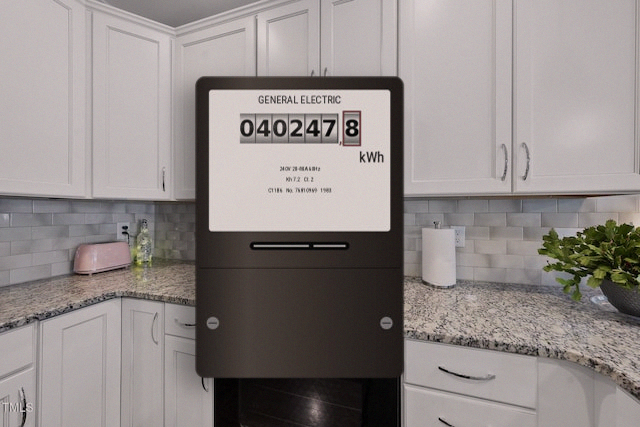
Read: value=40247.8 unit=kWh
